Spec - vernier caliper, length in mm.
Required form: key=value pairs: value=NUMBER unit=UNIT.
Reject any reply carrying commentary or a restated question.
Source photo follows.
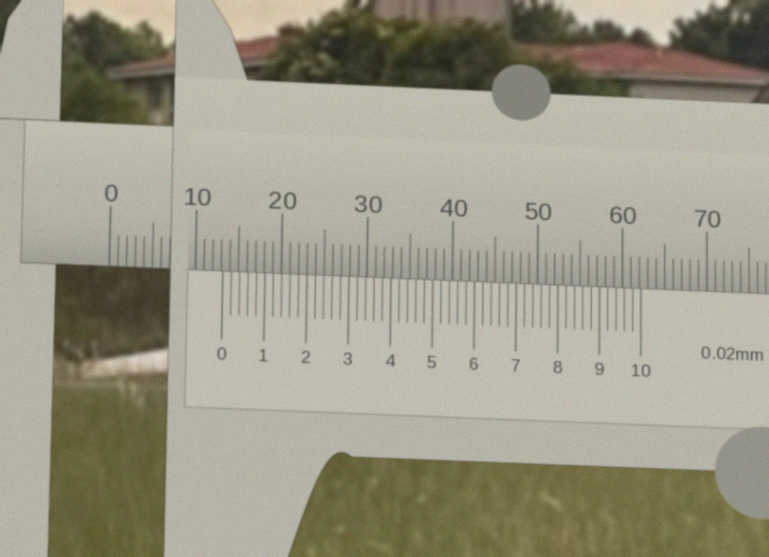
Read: value=13.2 unit=mm
